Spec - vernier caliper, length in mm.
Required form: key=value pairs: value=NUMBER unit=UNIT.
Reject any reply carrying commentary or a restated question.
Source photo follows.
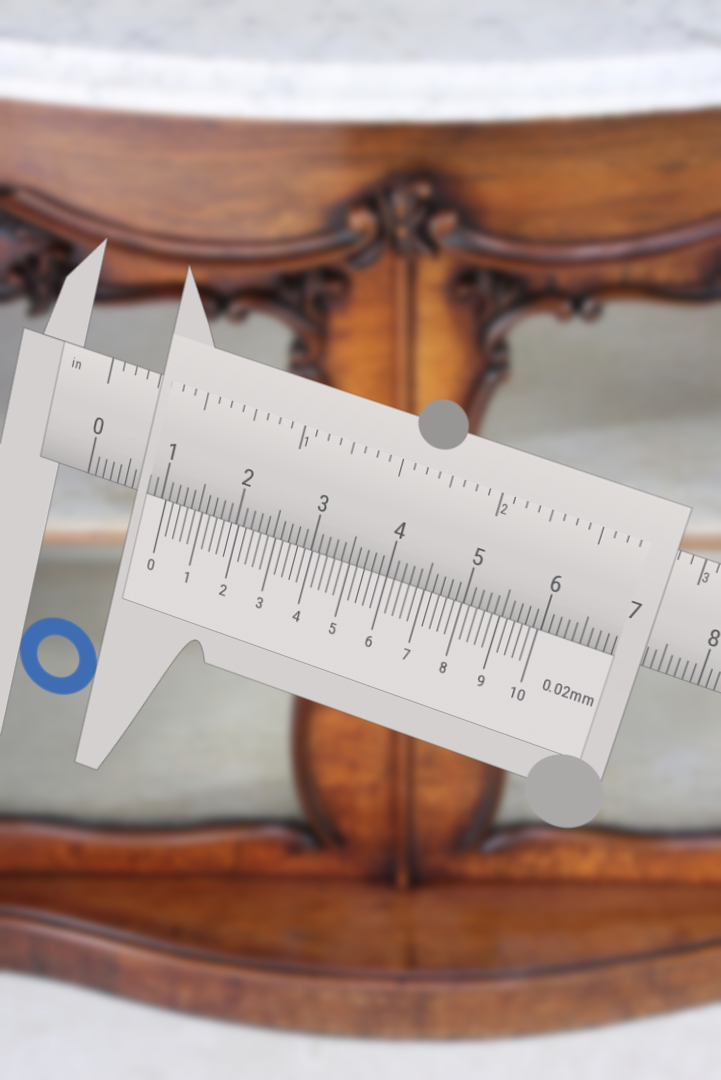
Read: value=10.6 unit=mm
